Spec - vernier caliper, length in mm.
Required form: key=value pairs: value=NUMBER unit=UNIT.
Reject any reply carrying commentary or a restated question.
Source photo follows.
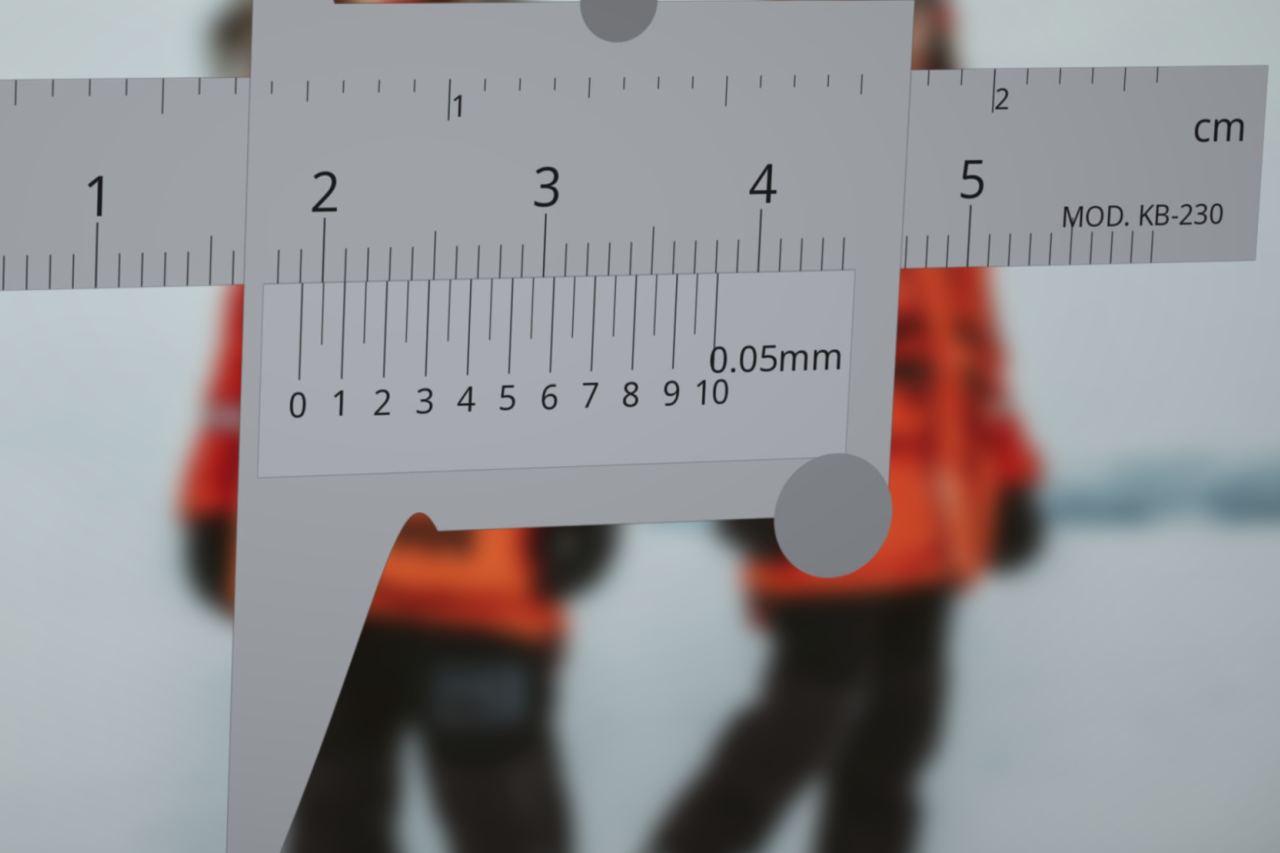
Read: value=19.1 unit=mm
